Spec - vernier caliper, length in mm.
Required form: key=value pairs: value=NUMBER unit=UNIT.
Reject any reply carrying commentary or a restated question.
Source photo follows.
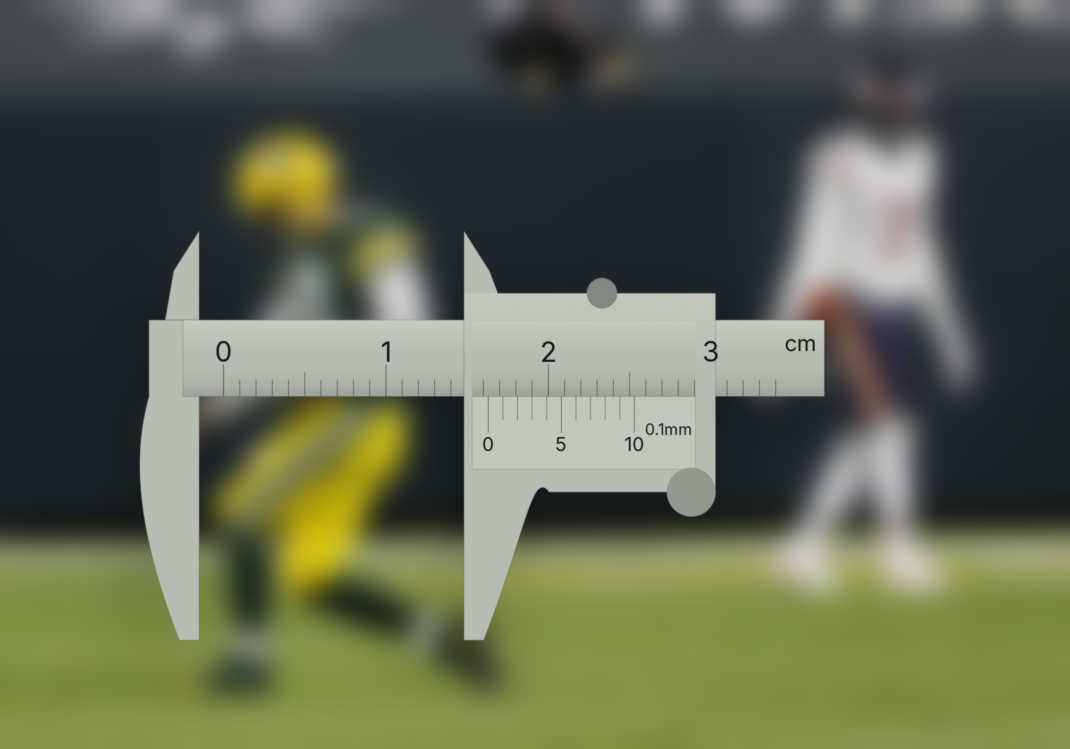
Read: value=16.3 unit=mm
